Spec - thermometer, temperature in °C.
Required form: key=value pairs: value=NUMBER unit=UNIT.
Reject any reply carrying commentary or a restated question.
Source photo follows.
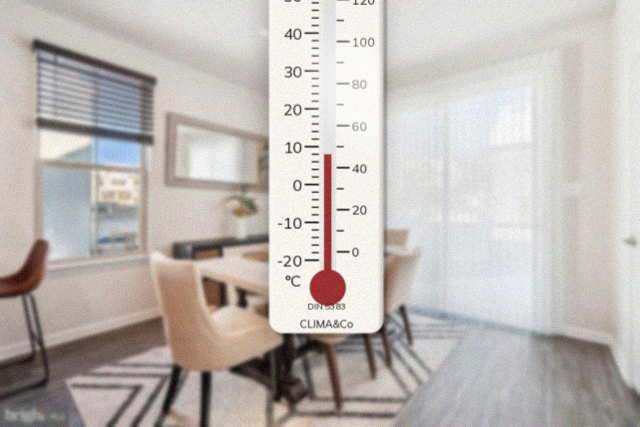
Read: value=8 unit=°C
